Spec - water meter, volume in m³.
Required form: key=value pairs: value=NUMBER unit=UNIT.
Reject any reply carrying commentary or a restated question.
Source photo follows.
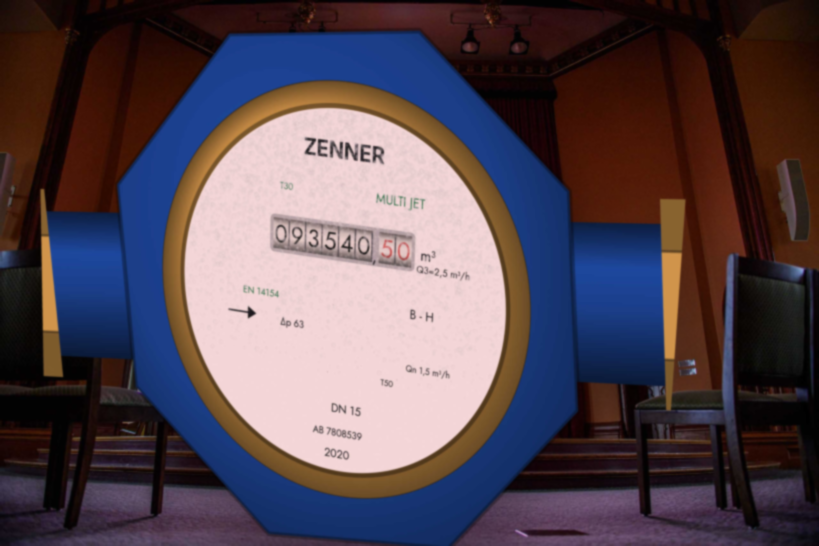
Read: value=93540.50 unit=m³
